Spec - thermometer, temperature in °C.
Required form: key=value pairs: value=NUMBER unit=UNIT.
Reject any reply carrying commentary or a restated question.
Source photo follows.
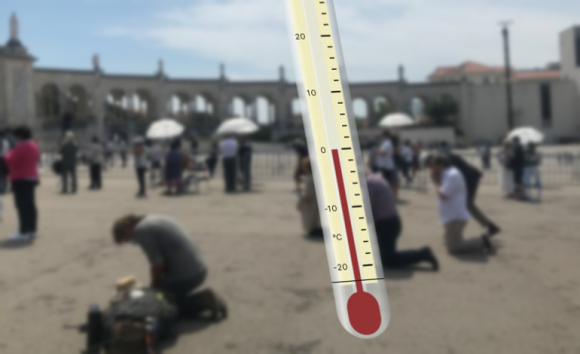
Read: value=0 unit=°C
